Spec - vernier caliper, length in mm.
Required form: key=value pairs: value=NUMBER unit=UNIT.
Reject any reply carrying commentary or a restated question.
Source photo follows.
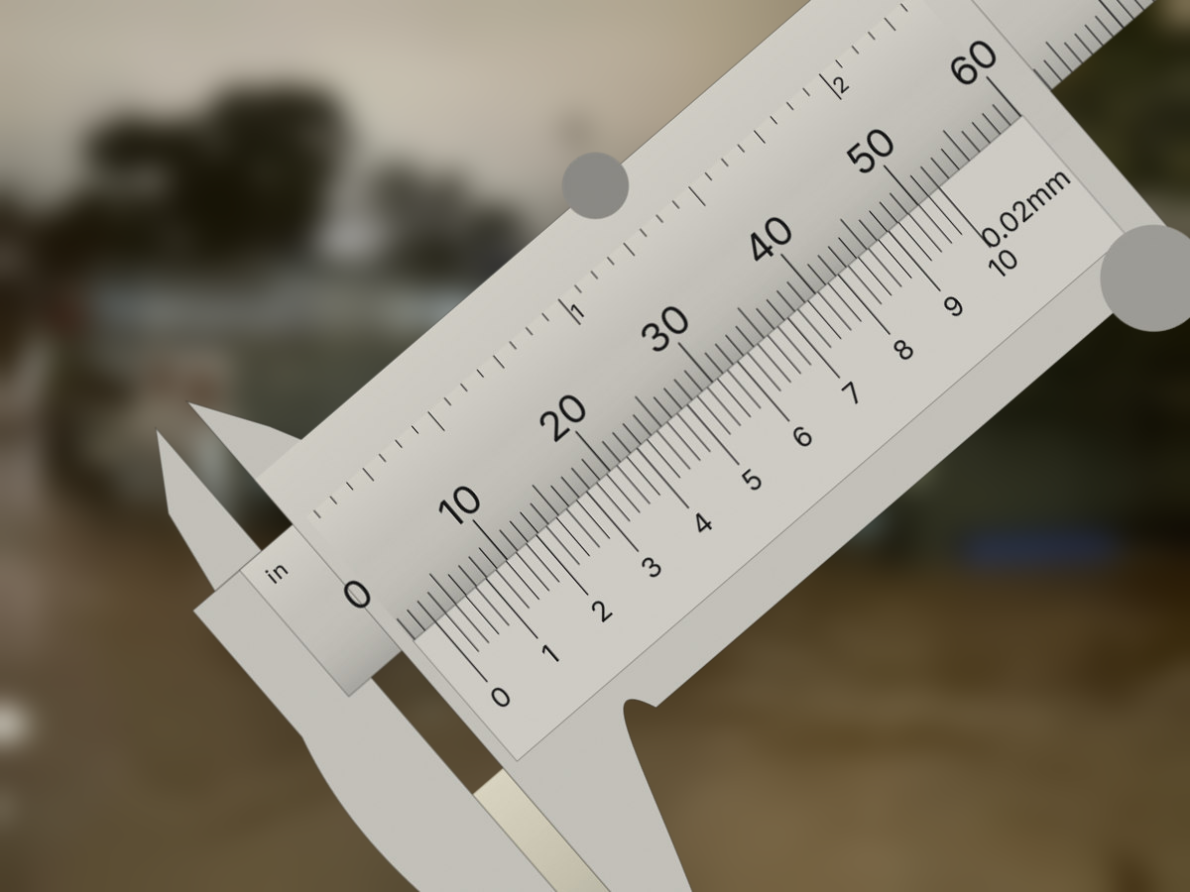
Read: value=3.0 unit=mm
